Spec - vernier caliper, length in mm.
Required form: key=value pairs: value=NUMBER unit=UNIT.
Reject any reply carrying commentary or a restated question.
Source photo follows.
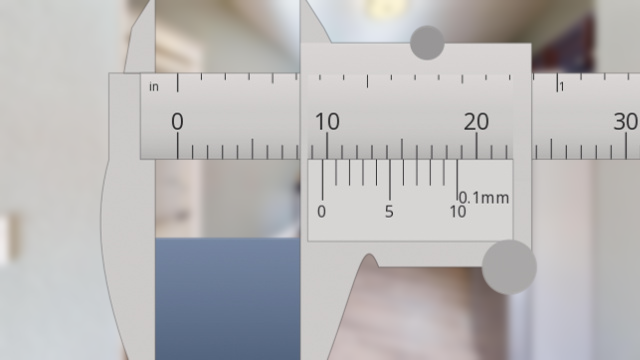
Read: value=9.7 unit=mm
